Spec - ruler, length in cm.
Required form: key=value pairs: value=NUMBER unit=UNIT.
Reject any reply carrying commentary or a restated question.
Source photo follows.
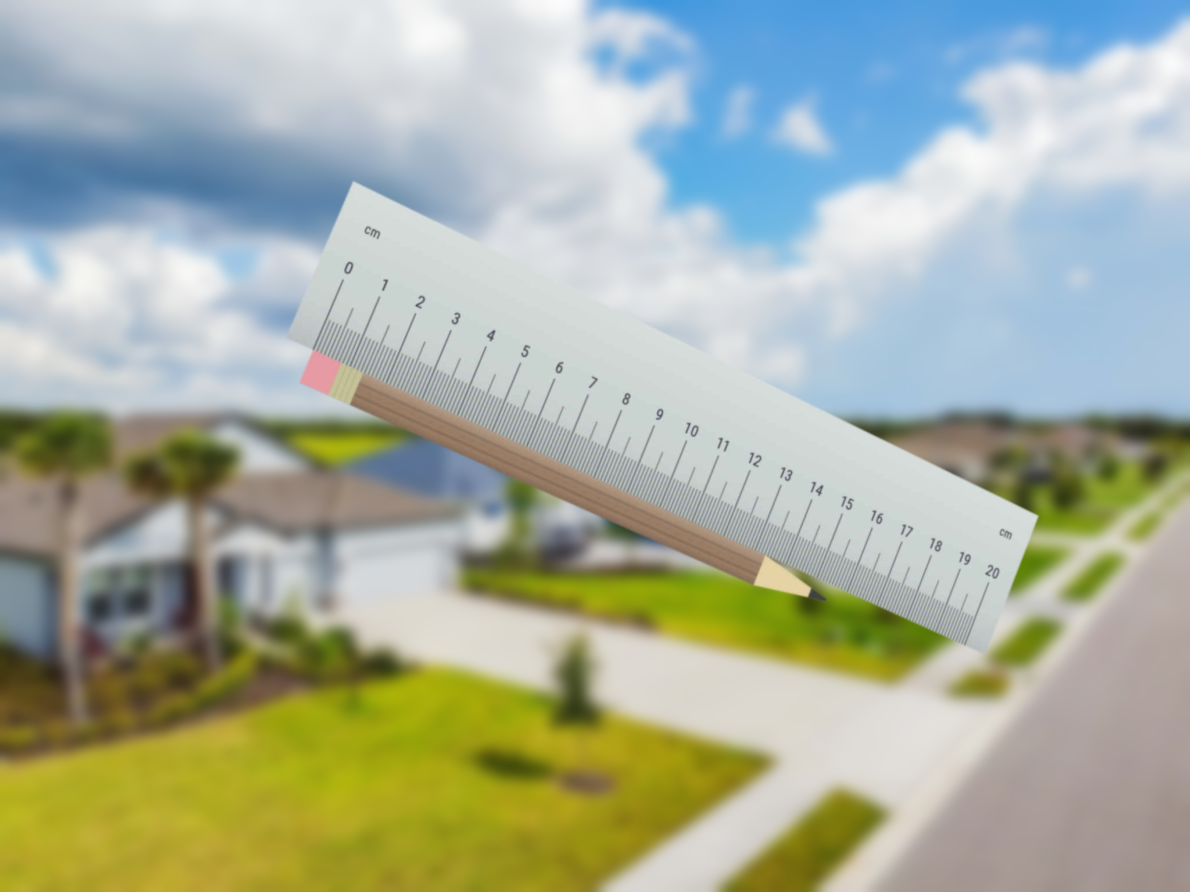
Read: value=15.5 unit=cm
